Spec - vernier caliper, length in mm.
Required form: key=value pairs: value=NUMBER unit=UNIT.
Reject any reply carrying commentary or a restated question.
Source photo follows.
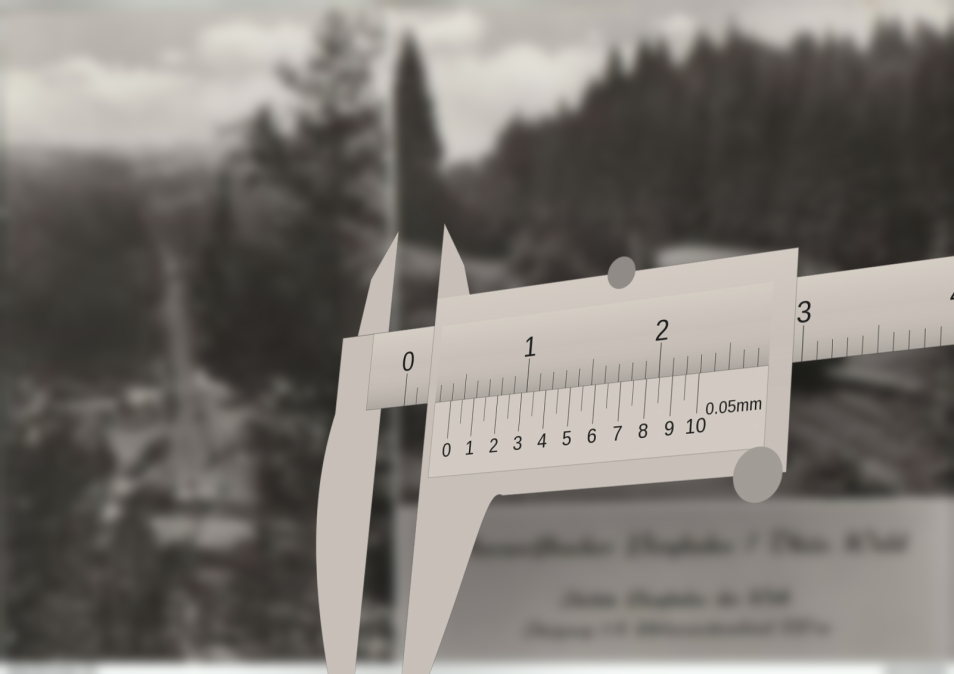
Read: value=3.9 unit=mm
